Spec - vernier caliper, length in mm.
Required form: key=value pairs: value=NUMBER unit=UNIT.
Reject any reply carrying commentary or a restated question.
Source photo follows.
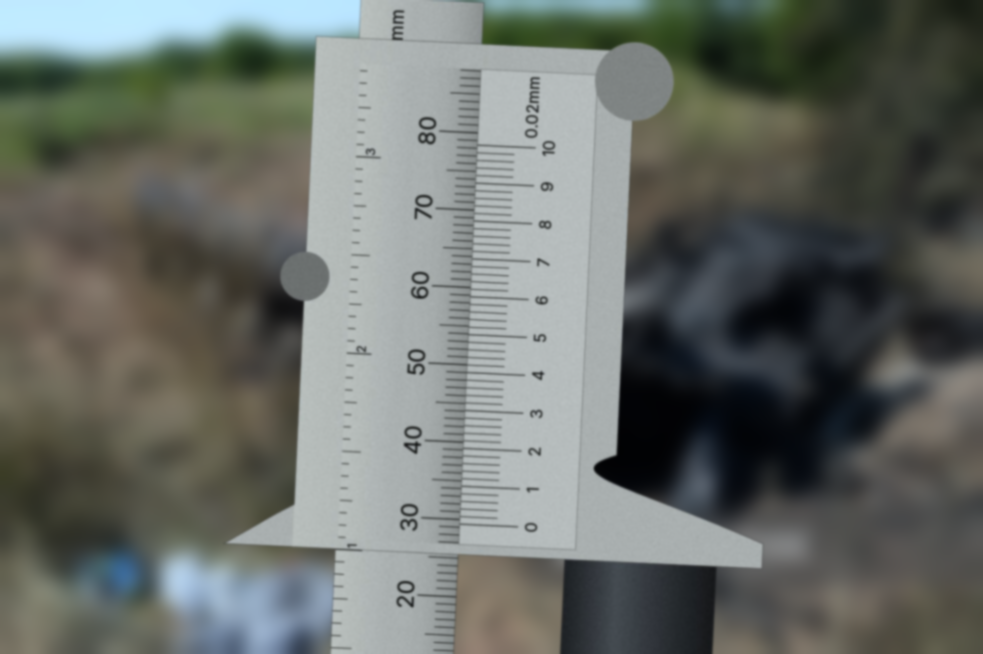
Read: value=29.4 unit=mm
